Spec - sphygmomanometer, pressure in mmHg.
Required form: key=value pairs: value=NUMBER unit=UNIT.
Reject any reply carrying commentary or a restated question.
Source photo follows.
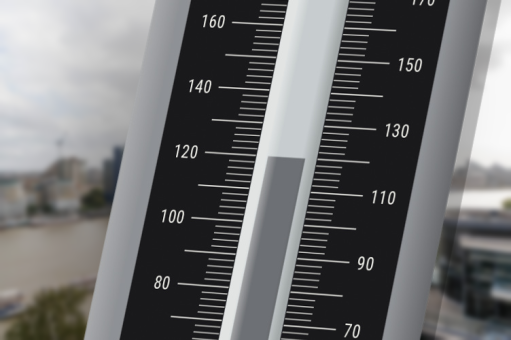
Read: value=120 unit=mmHg
